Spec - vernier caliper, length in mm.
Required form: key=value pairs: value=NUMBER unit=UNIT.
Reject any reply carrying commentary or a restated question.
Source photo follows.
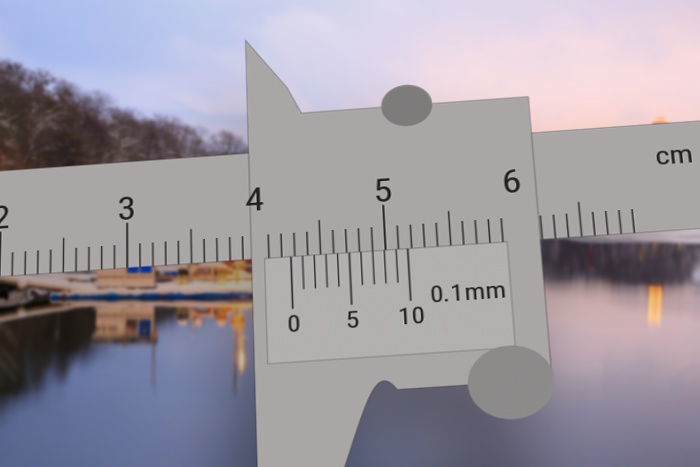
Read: value=42.7 unit=mm
